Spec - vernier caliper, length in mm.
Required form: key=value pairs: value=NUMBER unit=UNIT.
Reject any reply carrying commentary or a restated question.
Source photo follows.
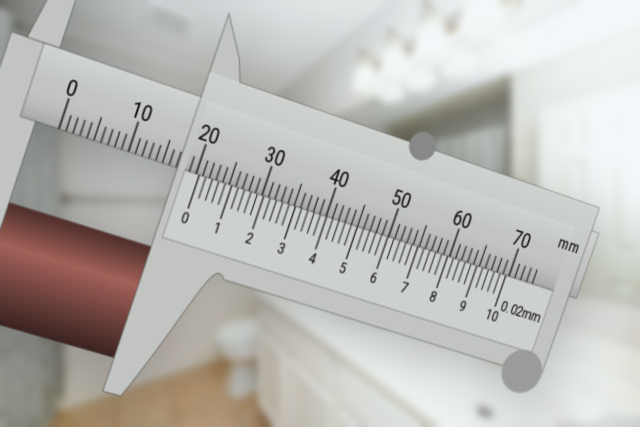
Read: value=20.5 unit=mm
